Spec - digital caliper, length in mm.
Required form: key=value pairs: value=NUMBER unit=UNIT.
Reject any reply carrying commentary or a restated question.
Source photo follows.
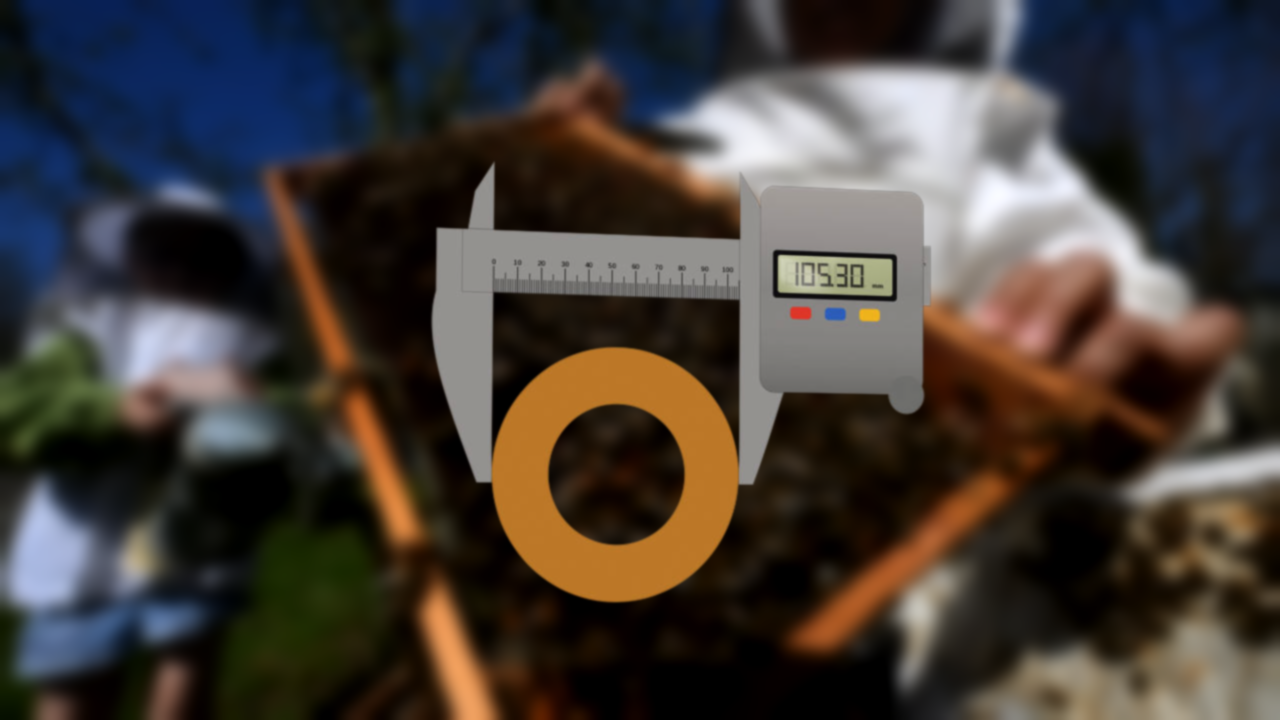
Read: value=105.30 unit=mm
